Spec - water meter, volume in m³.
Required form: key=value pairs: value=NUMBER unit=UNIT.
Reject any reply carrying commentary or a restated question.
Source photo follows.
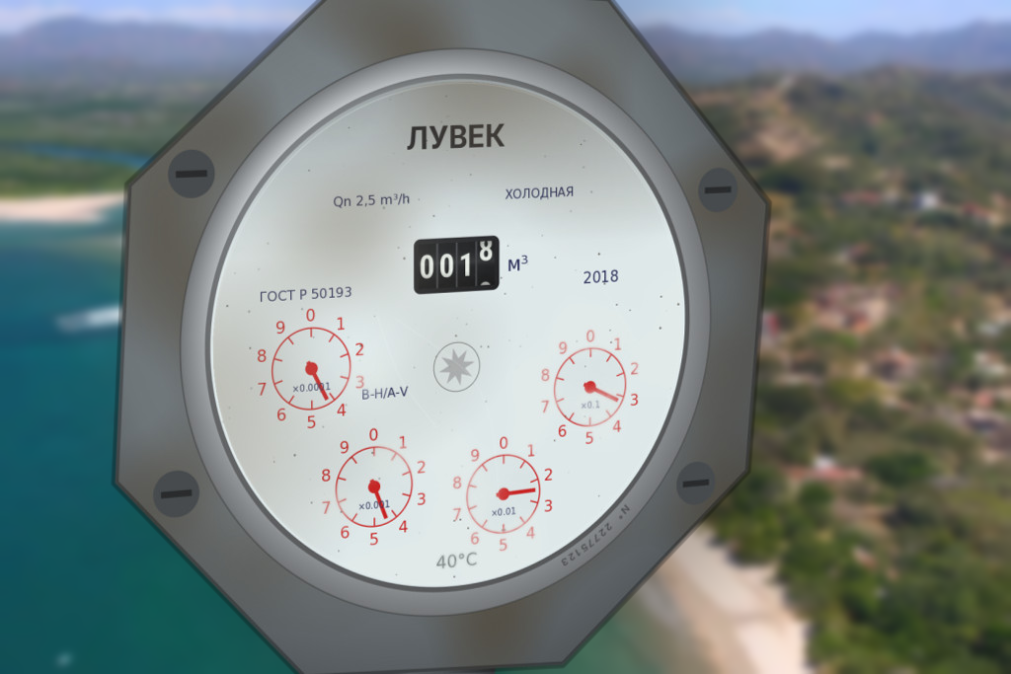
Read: value=18.3244 unit=m³
